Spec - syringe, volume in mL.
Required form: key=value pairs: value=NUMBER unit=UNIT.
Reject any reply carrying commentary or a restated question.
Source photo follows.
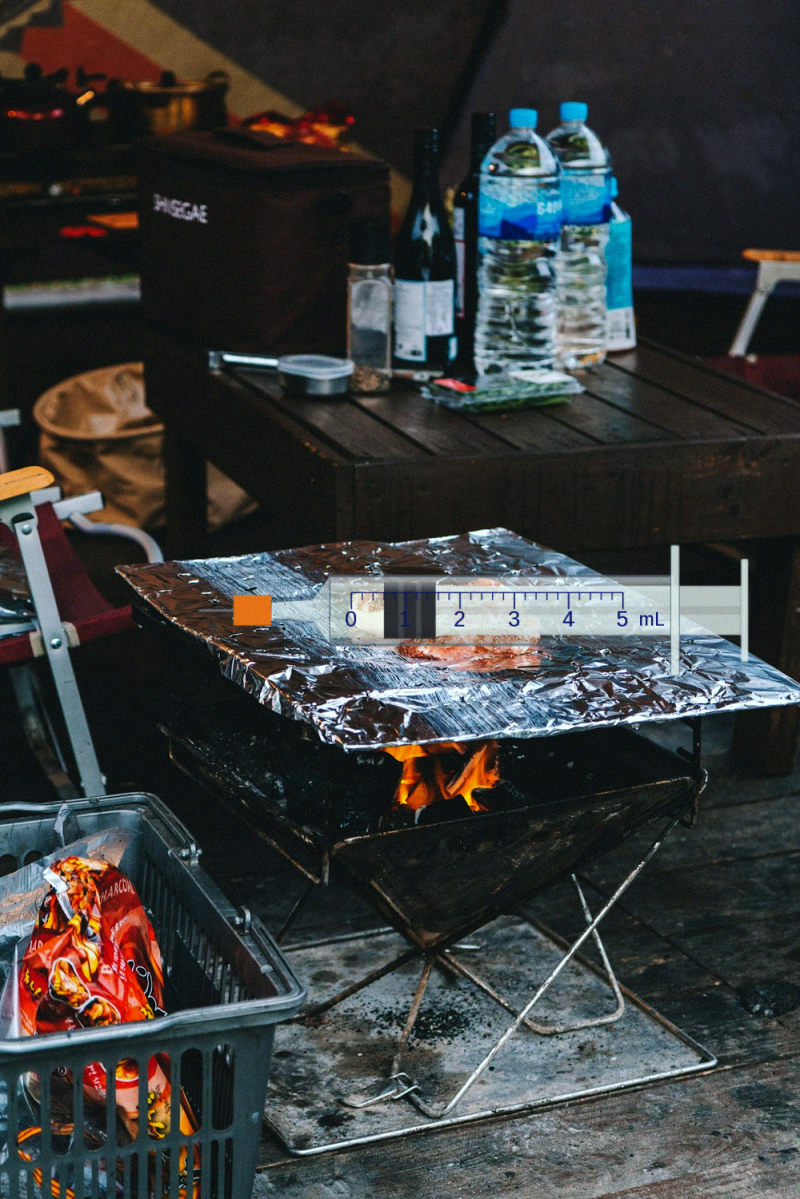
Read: value=0.6 unit=mL
